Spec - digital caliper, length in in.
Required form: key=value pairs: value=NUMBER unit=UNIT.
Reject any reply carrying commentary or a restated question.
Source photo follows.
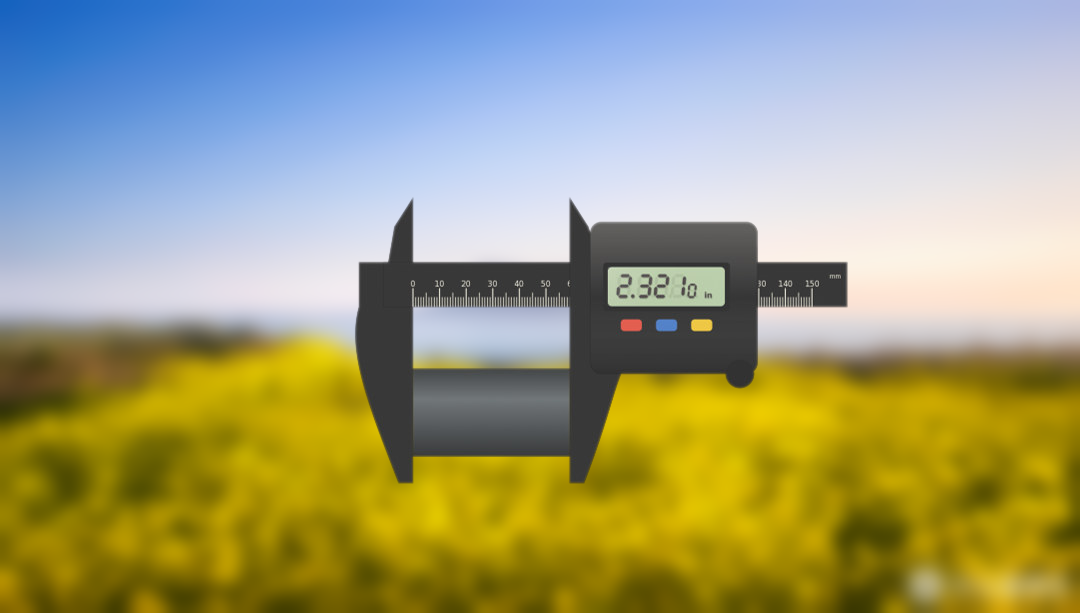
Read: value=2.3210 unit=in
